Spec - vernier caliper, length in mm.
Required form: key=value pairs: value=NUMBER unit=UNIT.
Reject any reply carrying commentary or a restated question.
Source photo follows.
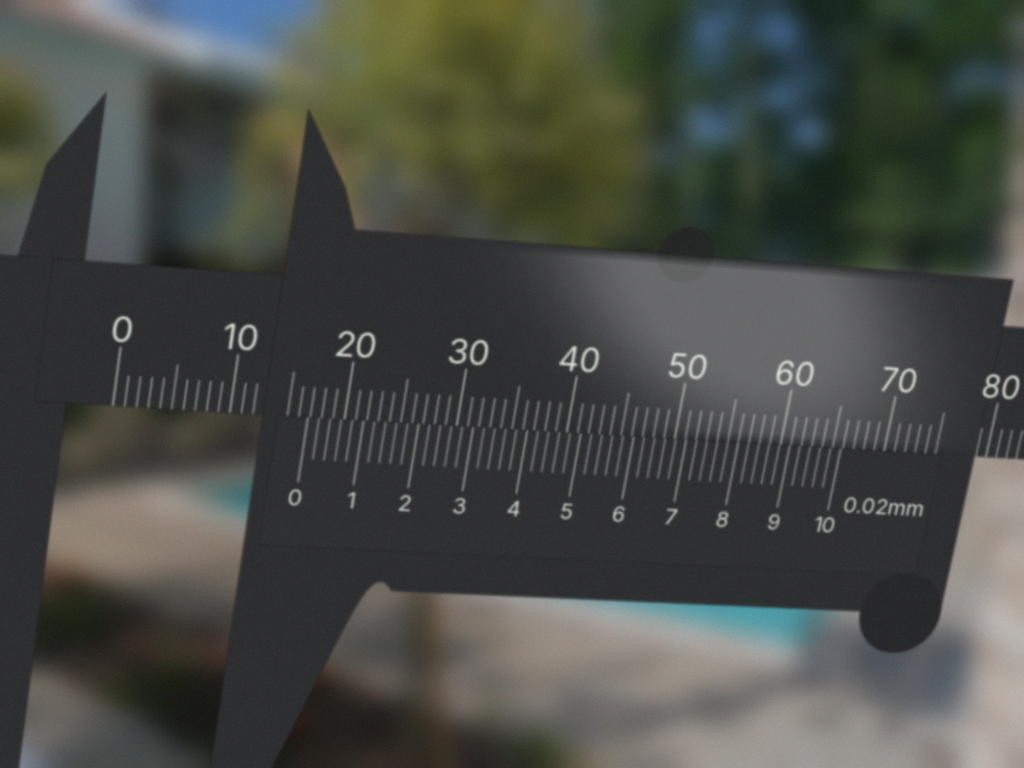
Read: value=16.8 unit=mm
